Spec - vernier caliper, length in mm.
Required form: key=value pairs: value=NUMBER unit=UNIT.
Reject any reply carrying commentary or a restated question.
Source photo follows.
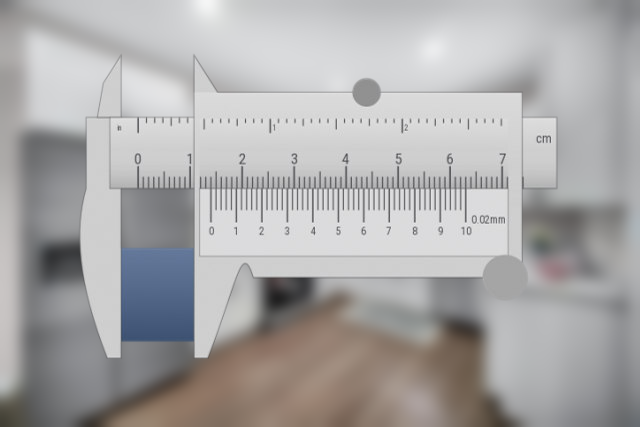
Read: value=14.0 unit=mm
